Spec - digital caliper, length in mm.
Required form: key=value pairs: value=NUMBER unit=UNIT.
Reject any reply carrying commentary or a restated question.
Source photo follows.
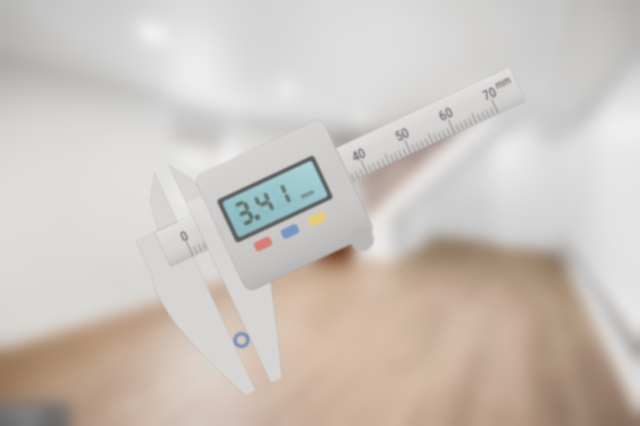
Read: value=3.41 unit=mm
